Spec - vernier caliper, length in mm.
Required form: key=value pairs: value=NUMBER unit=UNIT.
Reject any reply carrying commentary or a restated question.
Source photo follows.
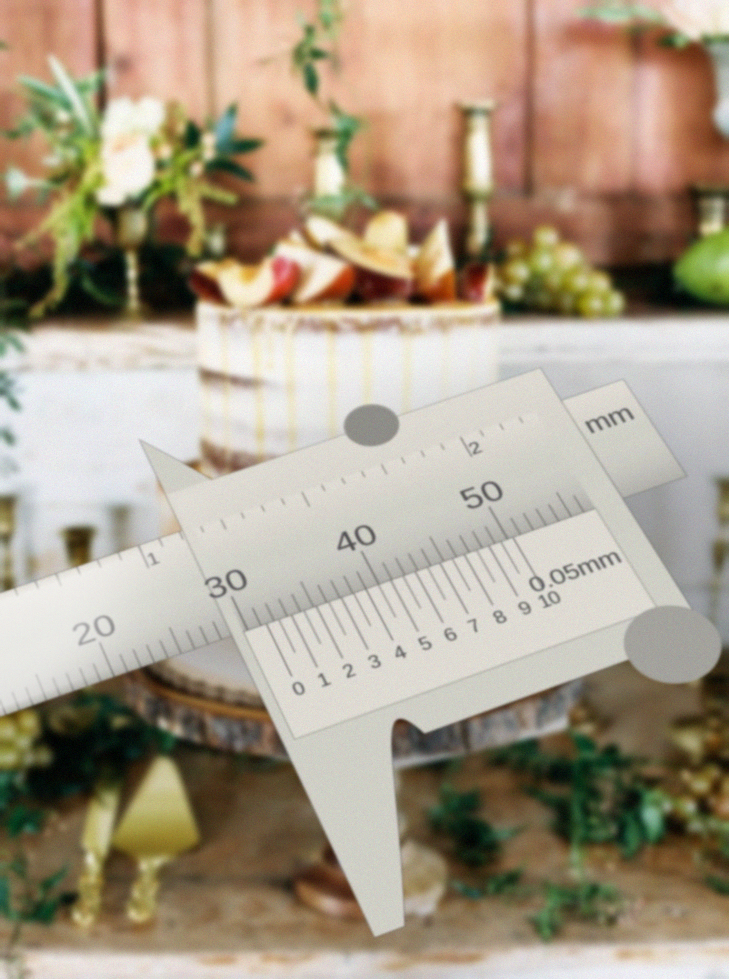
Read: value=31.4 unit=mm
